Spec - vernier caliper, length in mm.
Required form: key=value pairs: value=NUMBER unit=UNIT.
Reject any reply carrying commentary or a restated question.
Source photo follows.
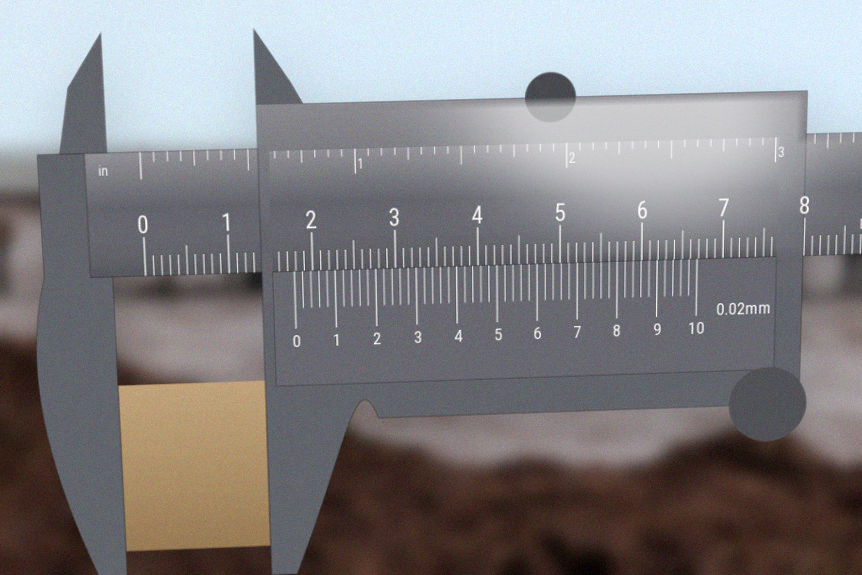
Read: value=17.8 unit=mm
